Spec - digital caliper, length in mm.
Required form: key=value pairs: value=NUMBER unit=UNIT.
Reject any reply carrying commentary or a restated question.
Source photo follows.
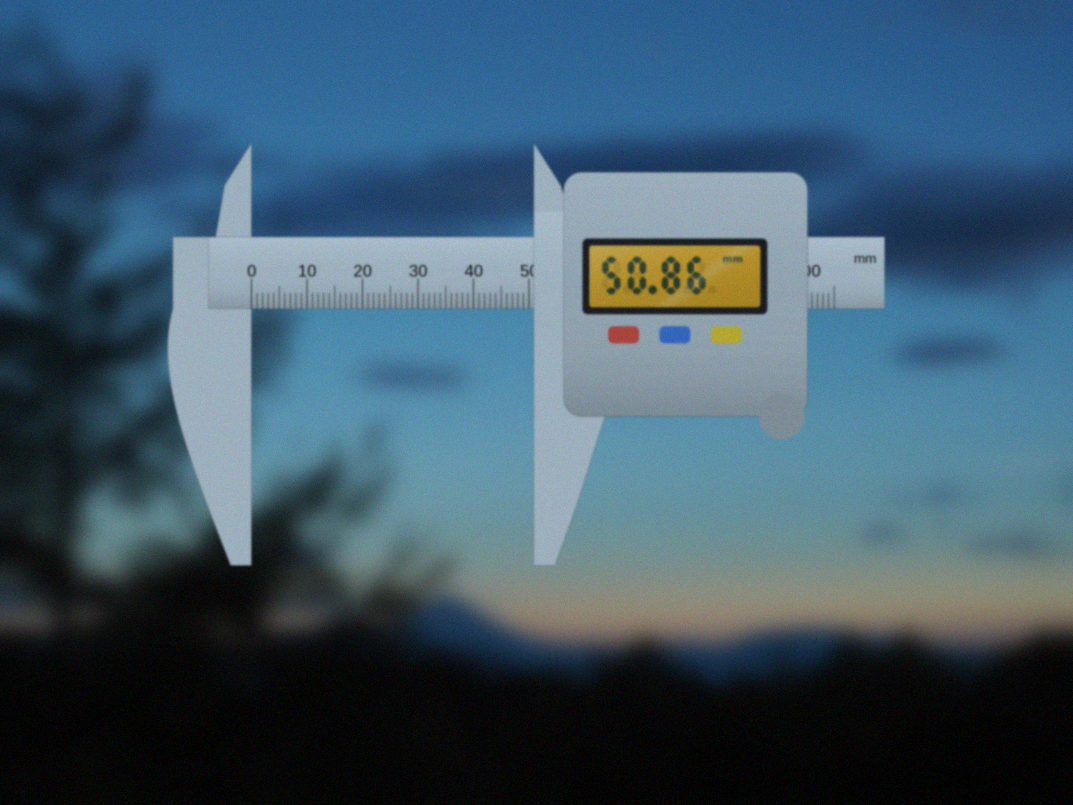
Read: value=50.86 unit=mm
